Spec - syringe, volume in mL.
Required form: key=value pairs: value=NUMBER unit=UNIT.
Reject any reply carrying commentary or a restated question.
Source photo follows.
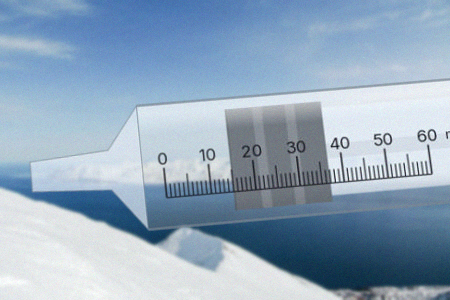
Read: value=15 unit=mL
